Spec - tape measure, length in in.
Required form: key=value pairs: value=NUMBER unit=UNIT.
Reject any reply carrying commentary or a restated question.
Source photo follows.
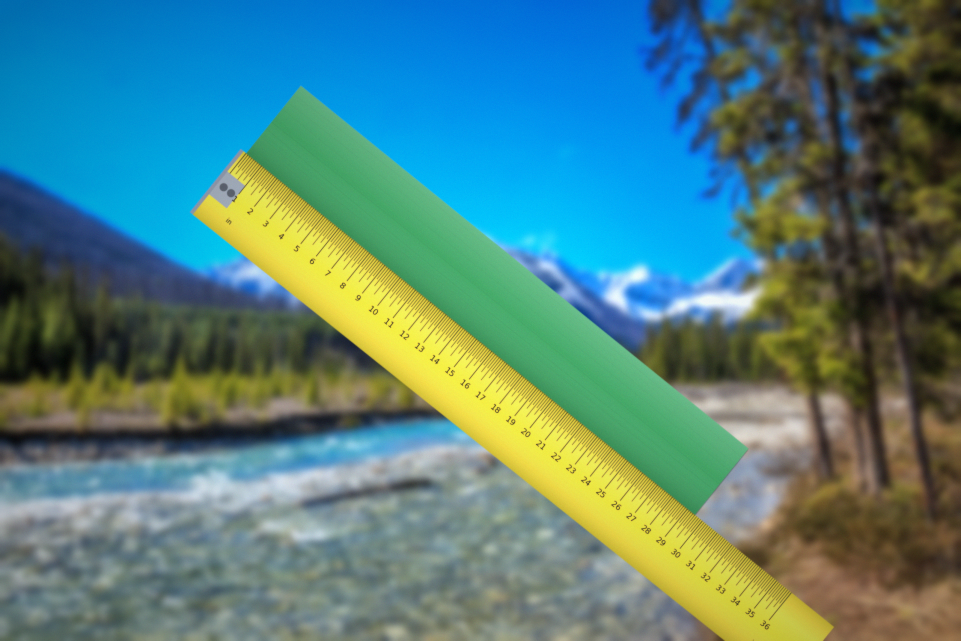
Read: value=29.5 unit=in
